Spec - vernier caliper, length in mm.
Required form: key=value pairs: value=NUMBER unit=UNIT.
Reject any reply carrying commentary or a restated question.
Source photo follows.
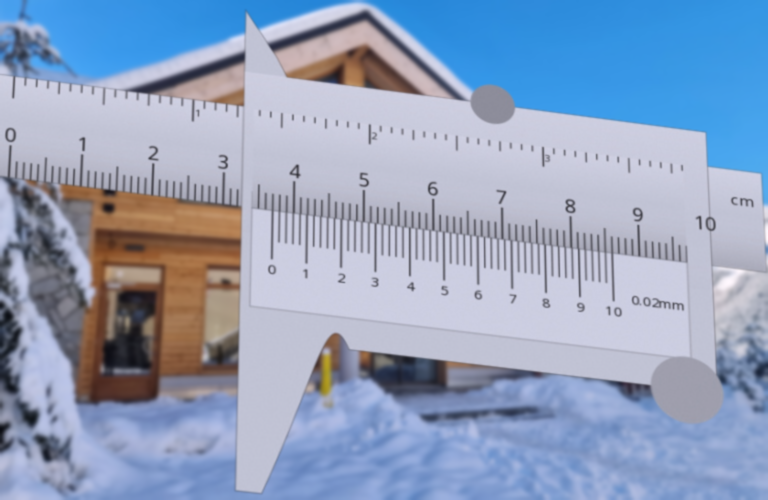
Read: value=37.0 unit=mm
